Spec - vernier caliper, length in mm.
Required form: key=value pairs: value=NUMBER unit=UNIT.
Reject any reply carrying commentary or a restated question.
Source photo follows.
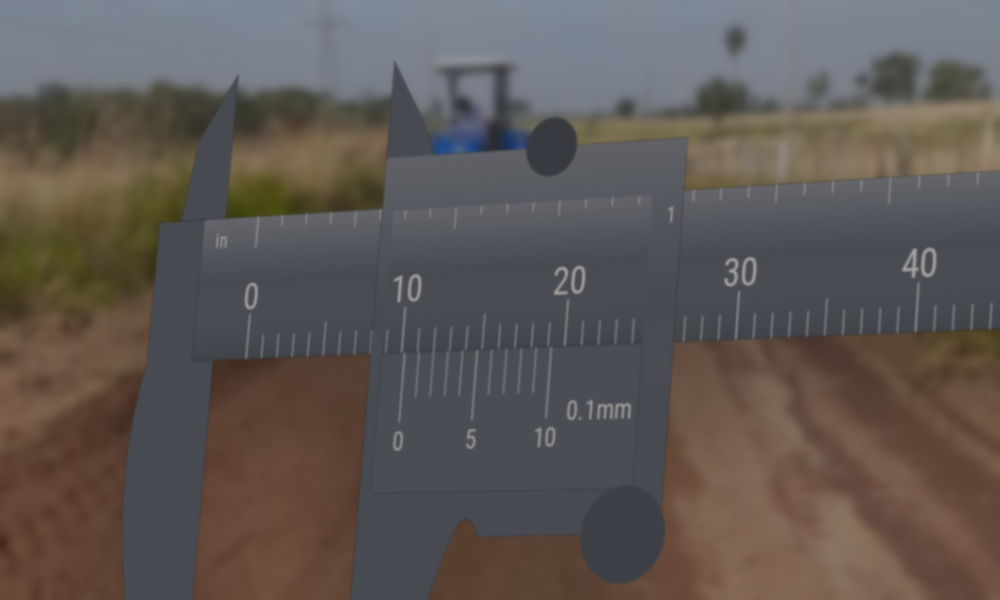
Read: value=10.2 unit=mm
